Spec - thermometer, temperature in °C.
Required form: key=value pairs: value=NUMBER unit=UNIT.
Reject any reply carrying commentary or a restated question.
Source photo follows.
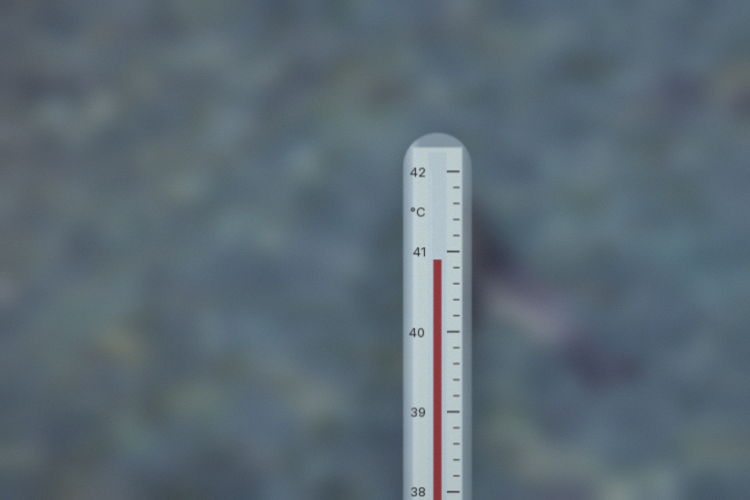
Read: value=40.9 unit=°C
